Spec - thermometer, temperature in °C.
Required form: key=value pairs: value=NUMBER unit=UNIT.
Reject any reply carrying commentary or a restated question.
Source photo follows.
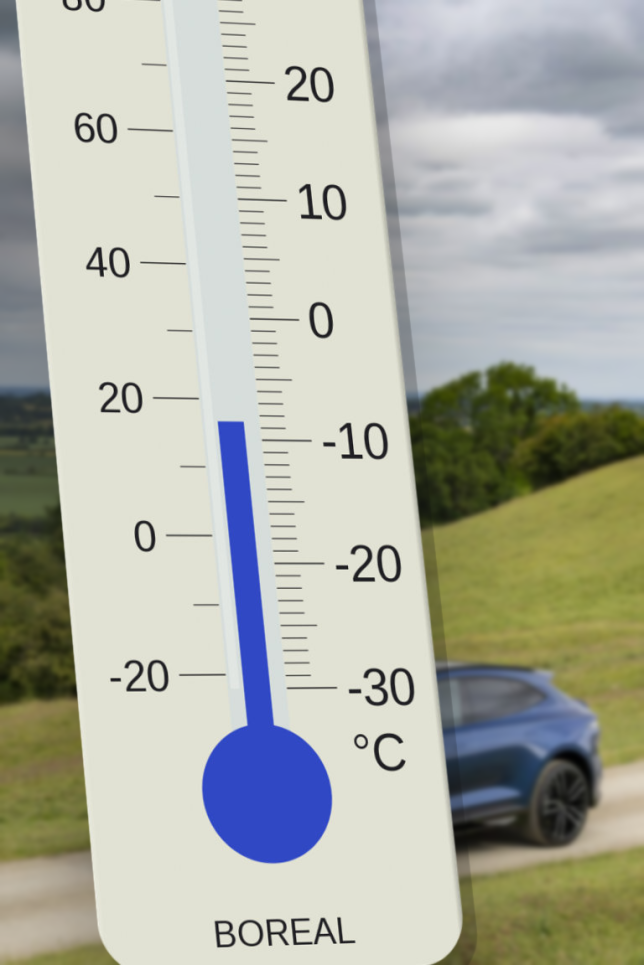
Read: value=-8.5 unit=°C
